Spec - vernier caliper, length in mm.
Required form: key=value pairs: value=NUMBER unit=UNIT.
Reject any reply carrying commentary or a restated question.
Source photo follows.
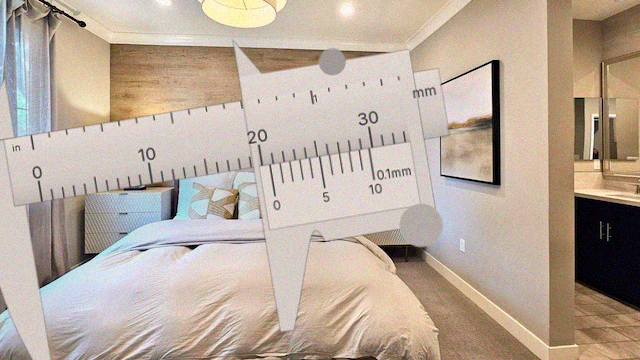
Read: value=20.7 unit=mm
